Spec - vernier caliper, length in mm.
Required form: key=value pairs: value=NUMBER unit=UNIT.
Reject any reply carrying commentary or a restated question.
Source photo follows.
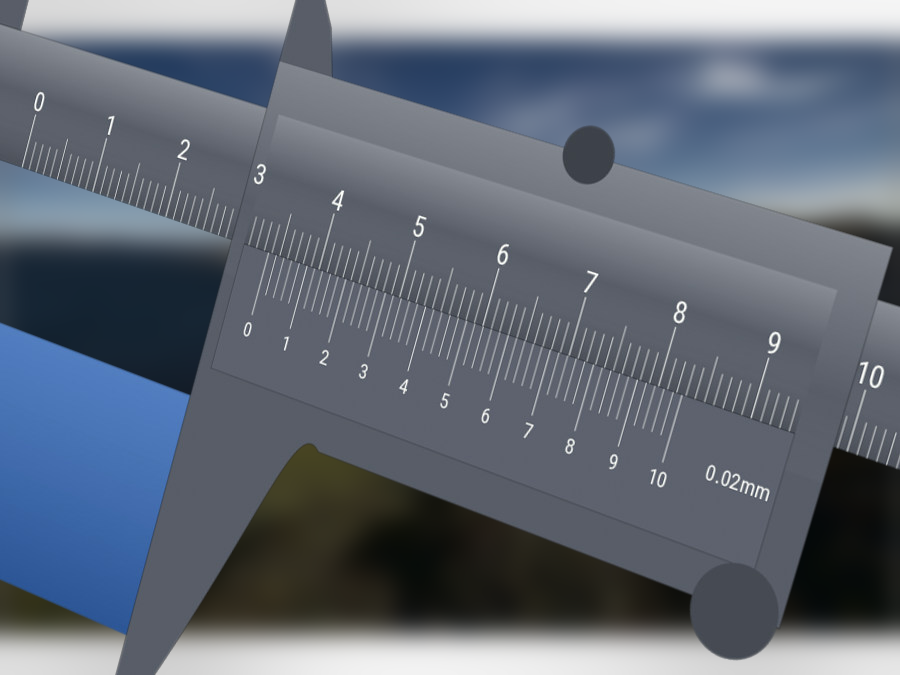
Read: value=33.6 unit=mm
